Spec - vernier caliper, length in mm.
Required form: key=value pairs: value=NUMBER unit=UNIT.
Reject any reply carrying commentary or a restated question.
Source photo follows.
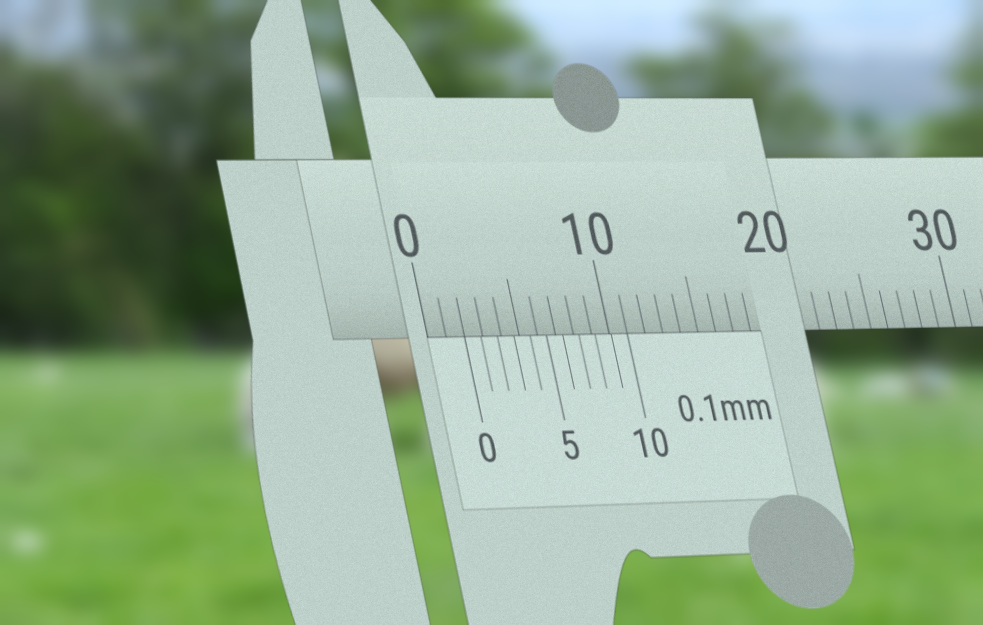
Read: value=2.0 unit=mm
